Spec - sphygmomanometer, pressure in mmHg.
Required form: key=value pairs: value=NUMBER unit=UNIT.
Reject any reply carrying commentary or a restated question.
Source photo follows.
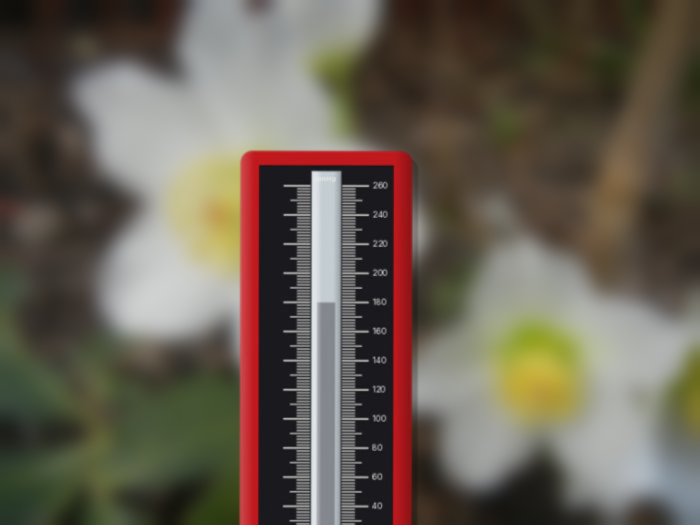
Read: value=180 unit=mmHg
